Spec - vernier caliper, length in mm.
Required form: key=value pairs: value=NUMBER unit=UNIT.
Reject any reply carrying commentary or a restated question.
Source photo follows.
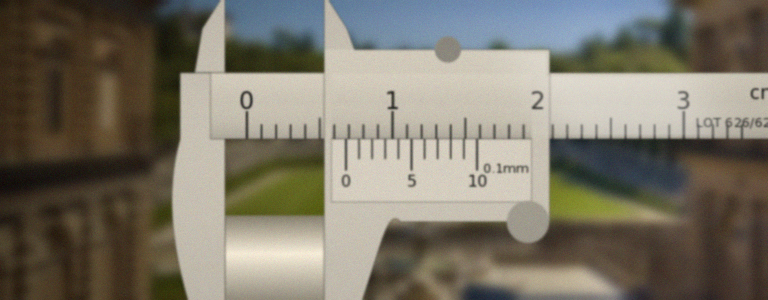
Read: value=6.8 unit=mm
